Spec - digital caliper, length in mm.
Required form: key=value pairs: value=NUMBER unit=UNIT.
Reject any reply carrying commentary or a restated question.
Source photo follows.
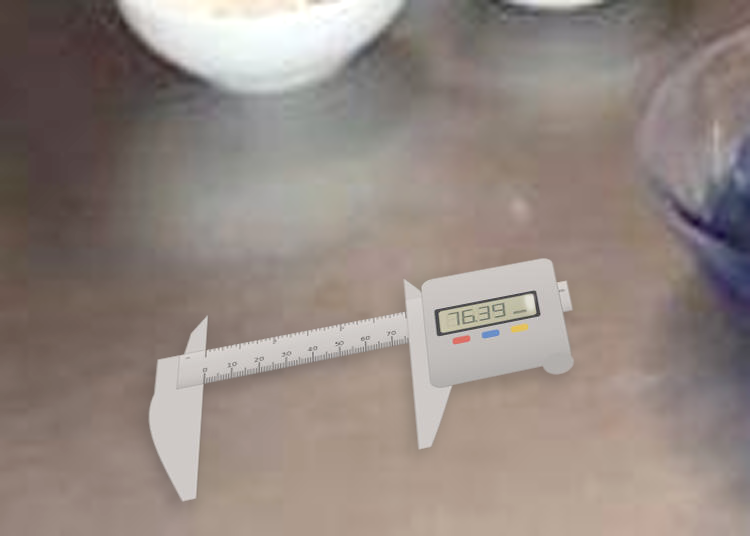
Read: value=76.39 unit=mm
